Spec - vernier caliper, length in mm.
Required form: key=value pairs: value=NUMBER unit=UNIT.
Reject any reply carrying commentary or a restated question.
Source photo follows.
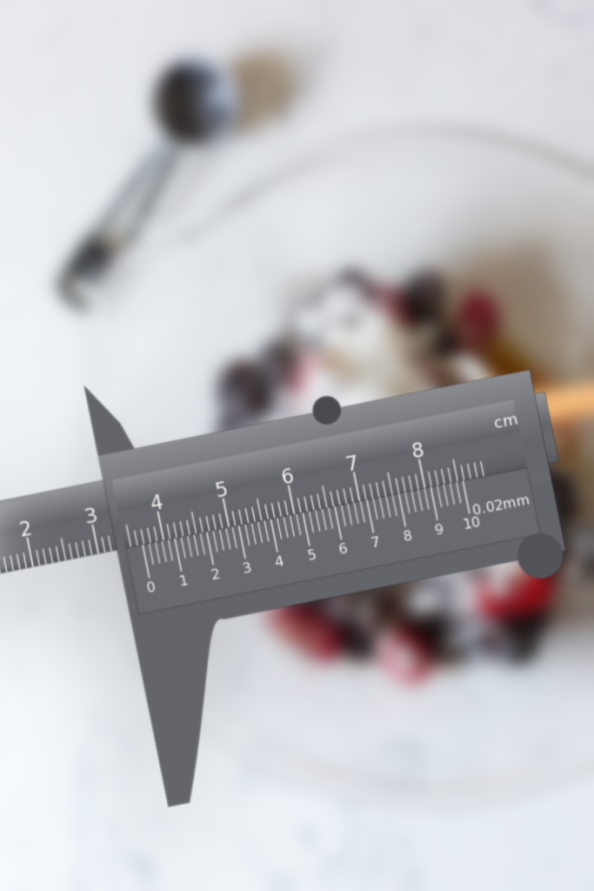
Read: value=36.8 unit=mm
